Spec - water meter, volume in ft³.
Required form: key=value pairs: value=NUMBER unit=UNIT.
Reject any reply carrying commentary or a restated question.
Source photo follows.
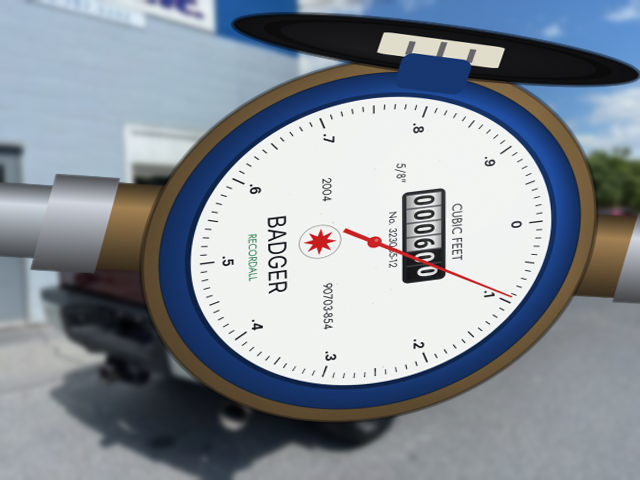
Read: value=600.09 unit=ft³
